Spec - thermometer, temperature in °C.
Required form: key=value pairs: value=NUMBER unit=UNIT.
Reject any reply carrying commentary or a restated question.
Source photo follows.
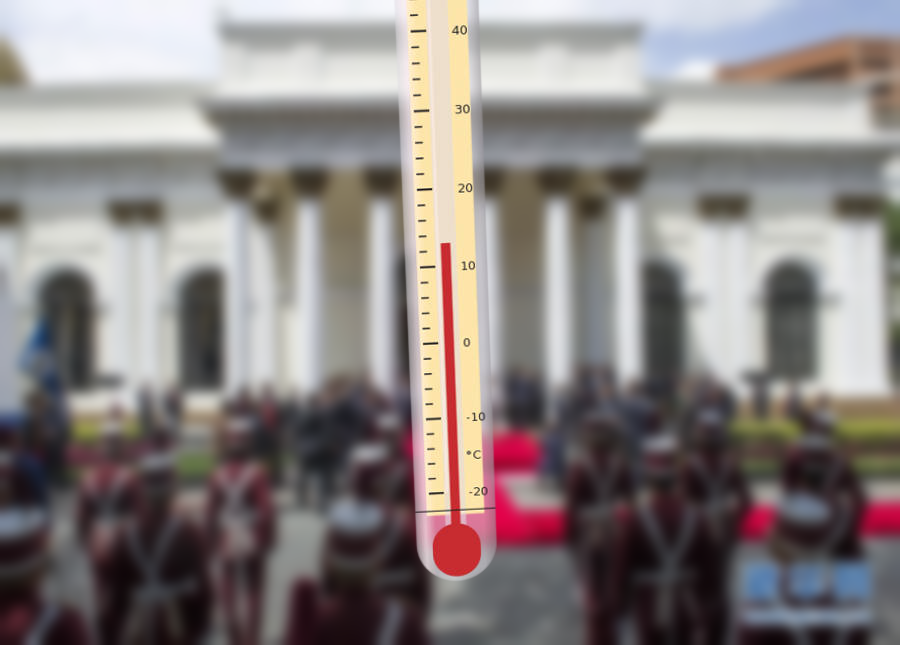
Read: value=13 unit=°C
